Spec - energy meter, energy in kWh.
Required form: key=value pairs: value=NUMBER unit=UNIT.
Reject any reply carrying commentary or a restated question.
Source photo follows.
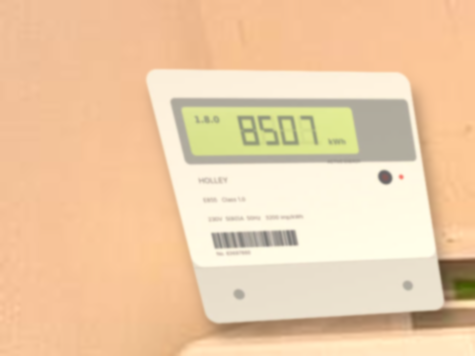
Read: value=8507 unit=kWh
